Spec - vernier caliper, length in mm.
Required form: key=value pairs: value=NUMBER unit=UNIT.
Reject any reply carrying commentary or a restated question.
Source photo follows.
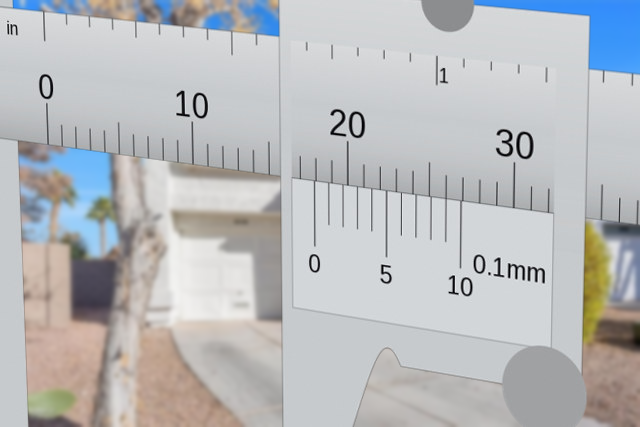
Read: value=17.9 unit=mm
